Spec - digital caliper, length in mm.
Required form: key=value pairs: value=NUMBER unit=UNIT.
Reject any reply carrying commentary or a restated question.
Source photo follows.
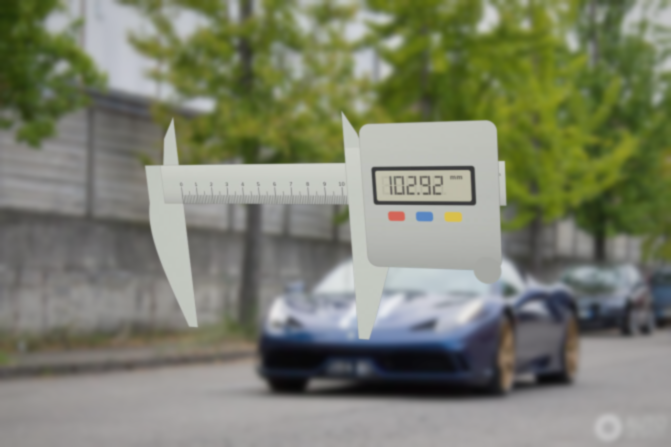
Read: value=102.92 unit=mm
